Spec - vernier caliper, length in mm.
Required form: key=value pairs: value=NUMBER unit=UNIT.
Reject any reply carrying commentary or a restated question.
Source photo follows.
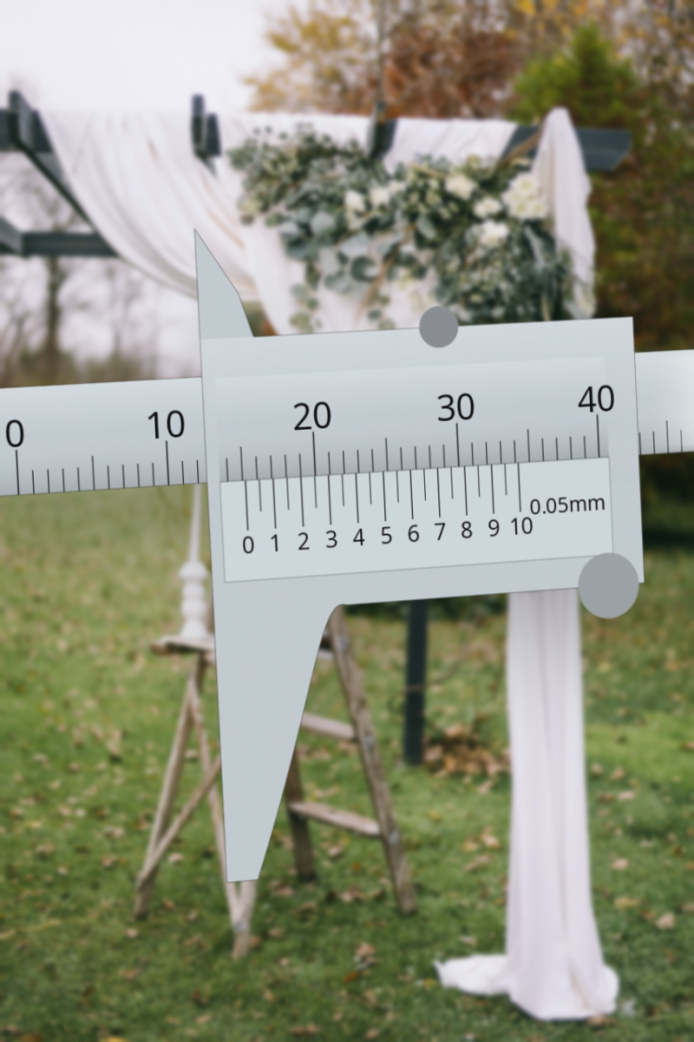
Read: value=15.2 unit=mm
